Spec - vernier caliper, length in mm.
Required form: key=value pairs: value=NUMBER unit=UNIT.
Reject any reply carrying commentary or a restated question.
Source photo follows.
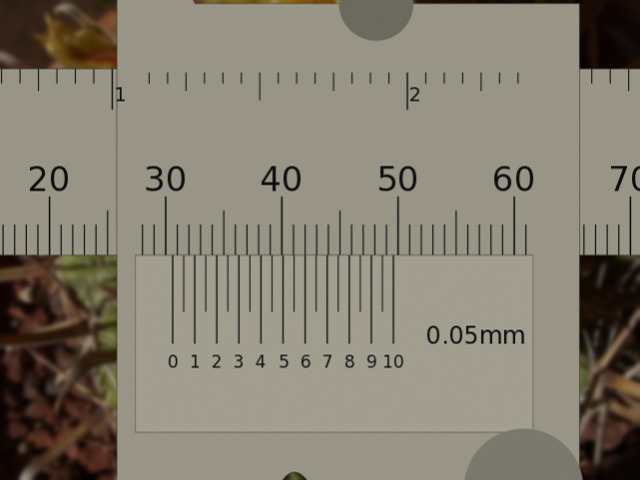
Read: value=30.6 unit=mm
